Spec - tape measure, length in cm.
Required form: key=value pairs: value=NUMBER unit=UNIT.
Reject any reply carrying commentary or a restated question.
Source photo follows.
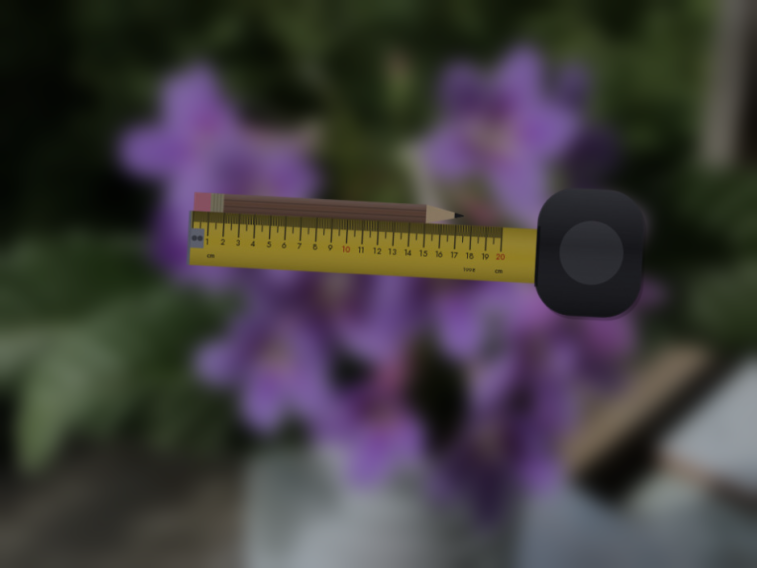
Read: value=17.5 unit=cm
